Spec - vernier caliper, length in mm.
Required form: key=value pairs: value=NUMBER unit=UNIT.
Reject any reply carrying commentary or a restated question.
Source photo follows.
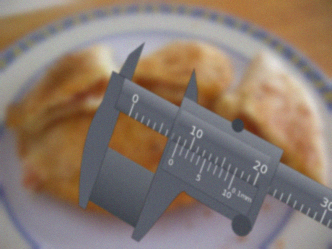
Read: value=8.0 unit=mm
